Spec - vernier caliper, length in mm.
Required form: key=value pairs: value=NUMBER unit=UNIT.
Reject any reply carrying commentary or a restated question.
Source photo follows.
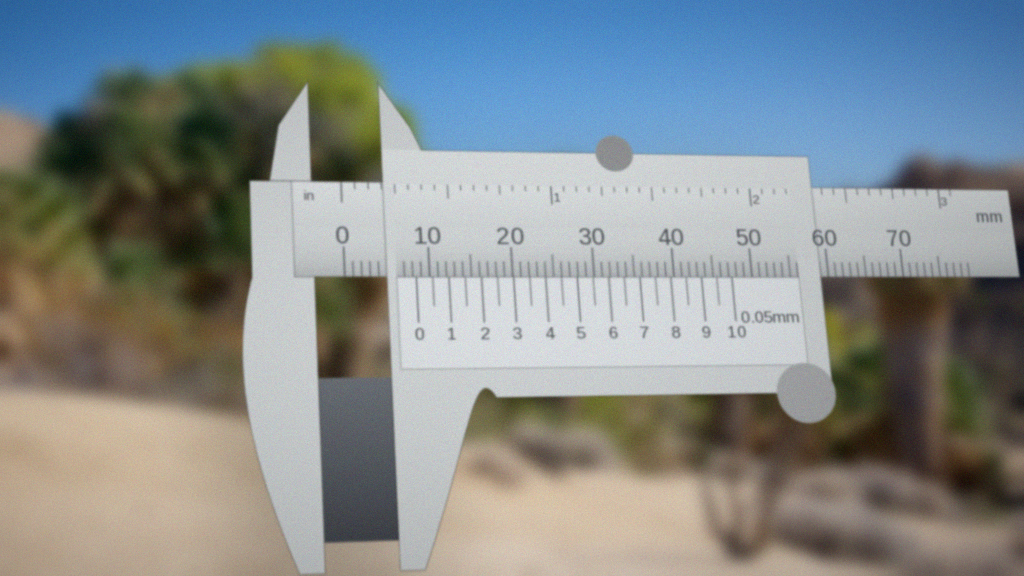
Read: value=8.4 unit=mm
